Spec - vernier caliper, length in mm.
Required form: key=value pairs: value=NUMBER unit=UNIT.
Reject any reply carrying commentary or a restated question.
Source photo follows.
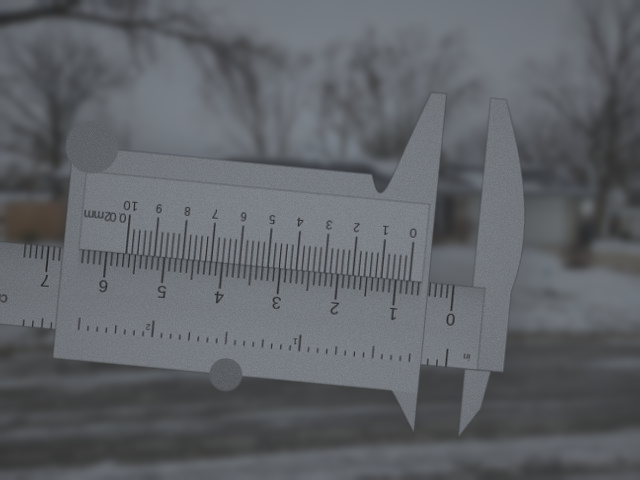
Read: value=7.6 unit=mm
